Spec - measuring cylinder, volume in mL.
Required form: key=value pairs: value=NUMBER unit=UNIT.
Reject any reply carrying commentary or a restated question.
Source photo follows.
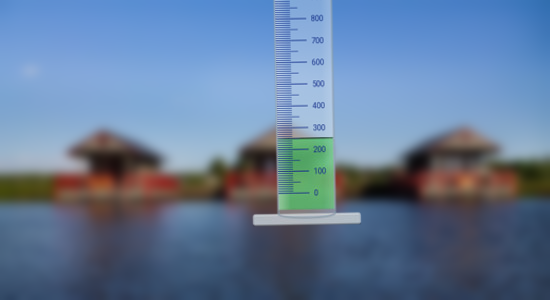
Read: value=250 unit=mL
